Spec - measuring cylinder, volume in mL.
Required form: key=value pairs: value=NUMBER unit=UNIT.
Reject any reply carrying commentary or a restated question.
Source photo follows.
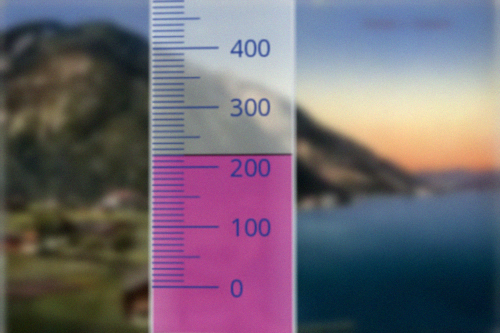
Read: value=220 unit=mL
